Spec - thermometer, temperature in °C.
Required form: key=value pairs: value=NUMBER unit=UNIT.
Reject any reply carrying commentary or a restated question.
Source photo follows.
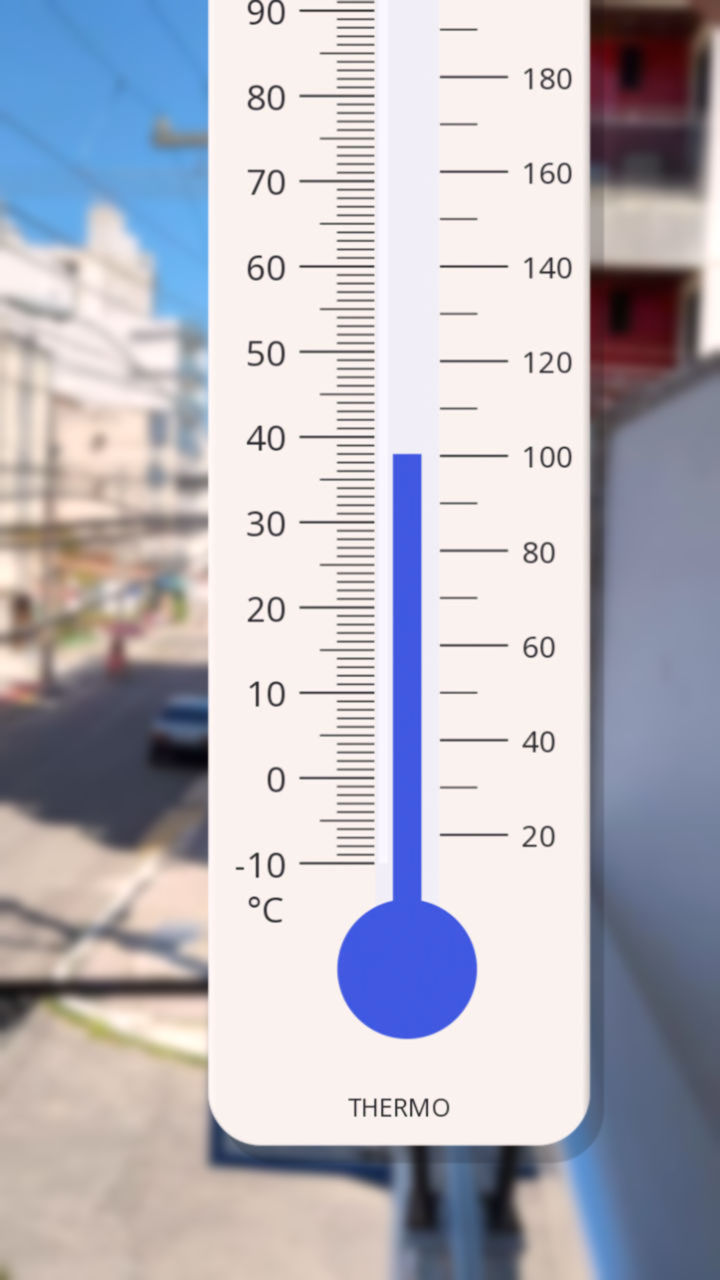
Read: value=38 unit=°C
